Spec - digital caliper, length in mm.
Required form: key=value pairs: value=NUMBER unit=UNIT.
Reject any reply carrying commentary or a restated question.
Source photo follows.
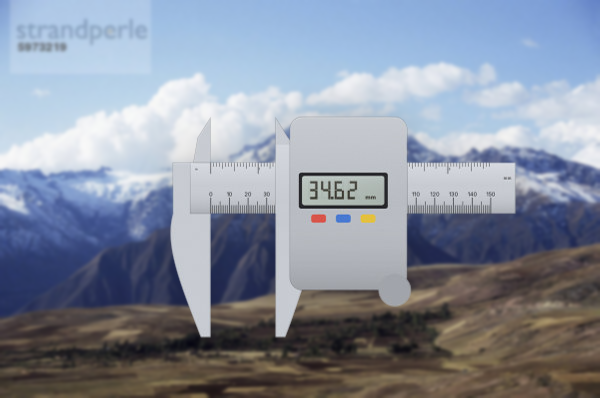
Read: value=34.62 unit=mm
